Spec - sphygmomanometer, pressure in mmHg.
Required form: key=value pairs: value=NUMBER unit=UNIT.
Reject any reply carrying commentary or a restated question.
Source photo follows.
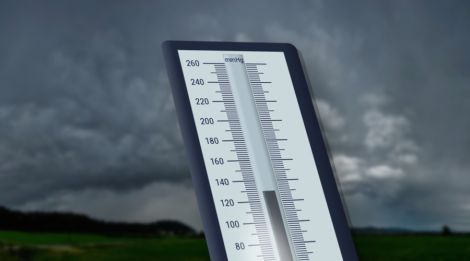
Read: value=130 unit=mmHg
